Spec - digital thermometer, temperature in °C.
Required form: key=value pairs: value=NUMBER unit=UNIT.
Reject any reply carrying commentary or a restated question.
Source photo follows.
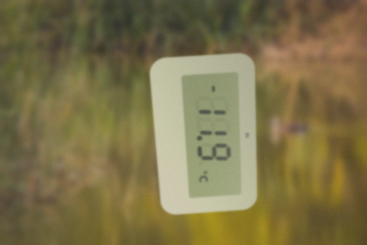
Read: value=-11.9 unit=°C
